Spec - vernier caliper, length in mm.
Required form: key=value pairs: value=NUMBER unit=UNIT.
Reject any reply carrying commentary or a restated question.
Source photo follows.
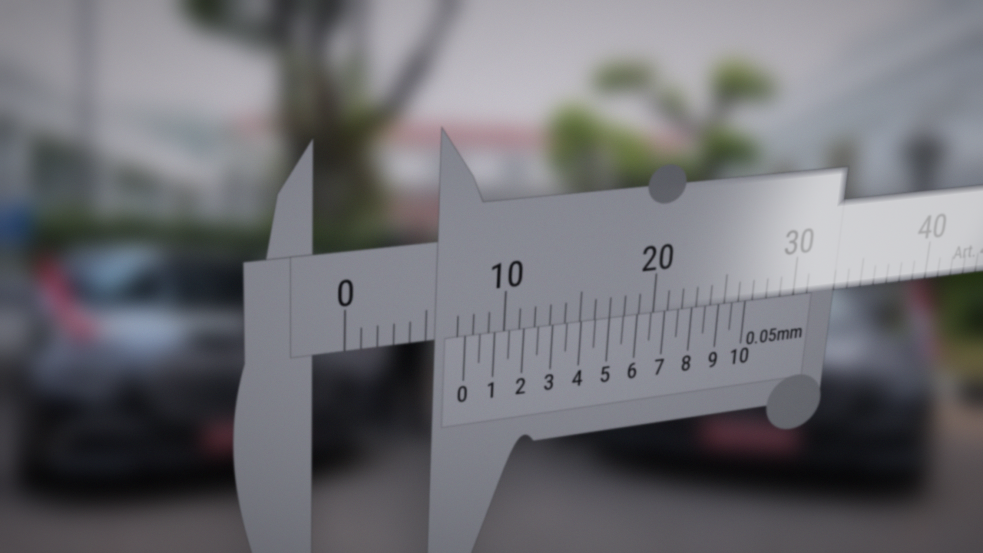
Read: value=7.5 unit=mm
